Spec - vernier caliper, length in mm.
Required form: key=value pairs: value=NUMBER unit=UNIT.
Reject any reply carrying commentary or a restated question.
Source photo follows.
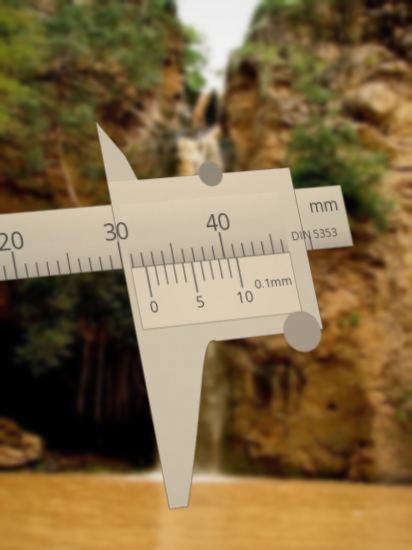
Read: value=32.2 unit=mm
